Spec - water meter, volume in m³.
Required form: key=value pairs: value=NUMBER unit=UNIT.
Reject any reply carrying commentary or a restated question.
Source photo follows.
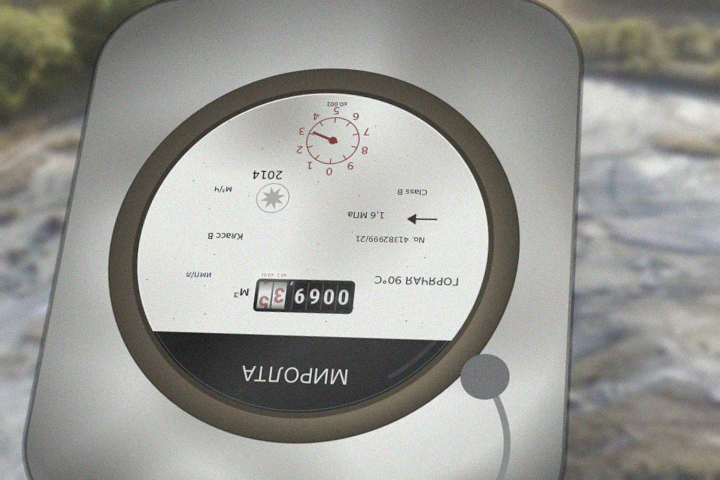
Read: value=69.353 unit=m³
